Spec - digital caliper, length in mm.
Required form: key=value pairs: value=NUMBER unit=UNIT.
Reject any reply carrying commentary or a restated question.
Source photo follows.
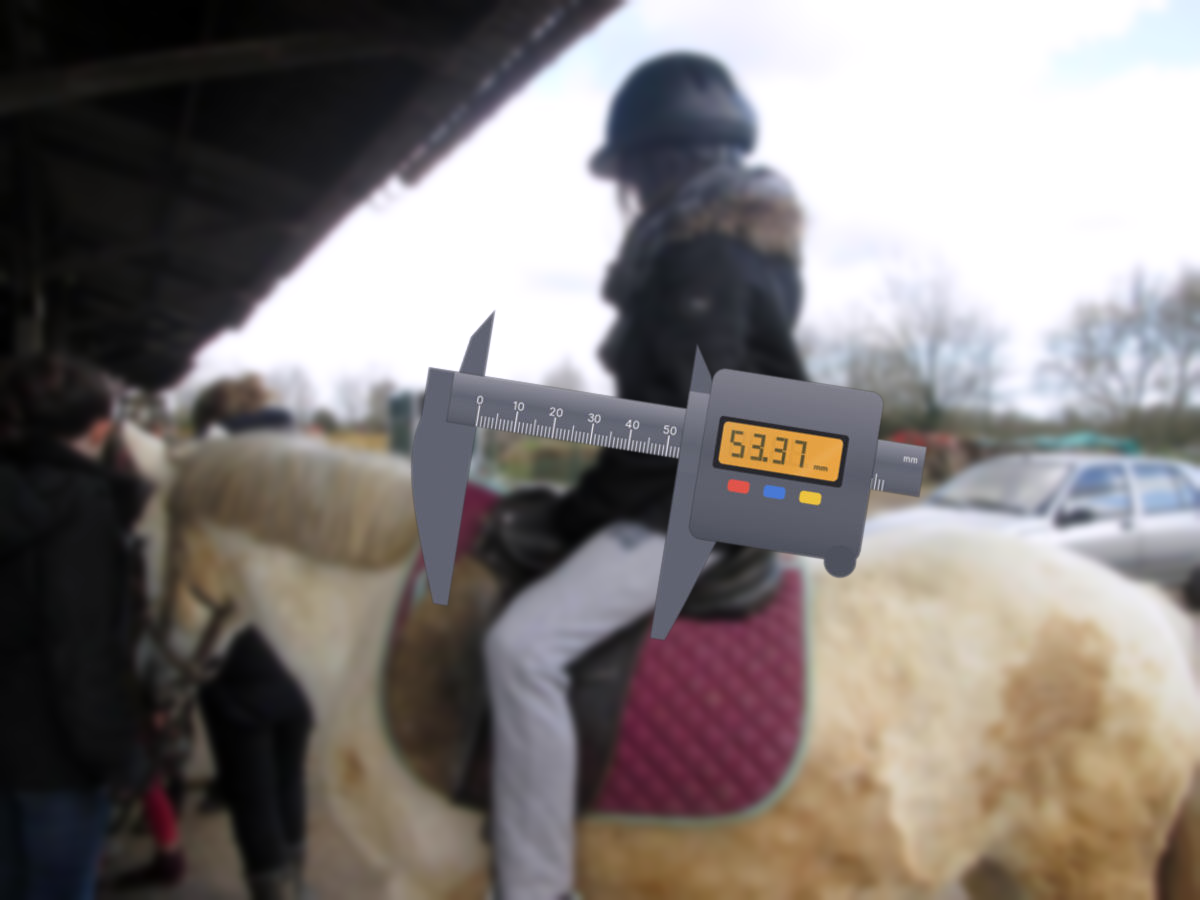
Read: value=53.37 unit=mm
